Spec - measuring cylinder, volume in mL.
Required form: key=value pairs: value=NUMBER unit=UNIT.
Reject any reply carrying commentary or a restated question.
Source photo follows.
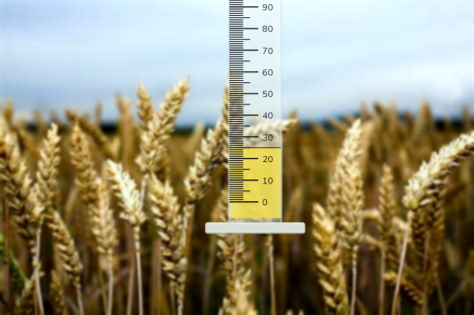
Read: value=25 unit=mL
